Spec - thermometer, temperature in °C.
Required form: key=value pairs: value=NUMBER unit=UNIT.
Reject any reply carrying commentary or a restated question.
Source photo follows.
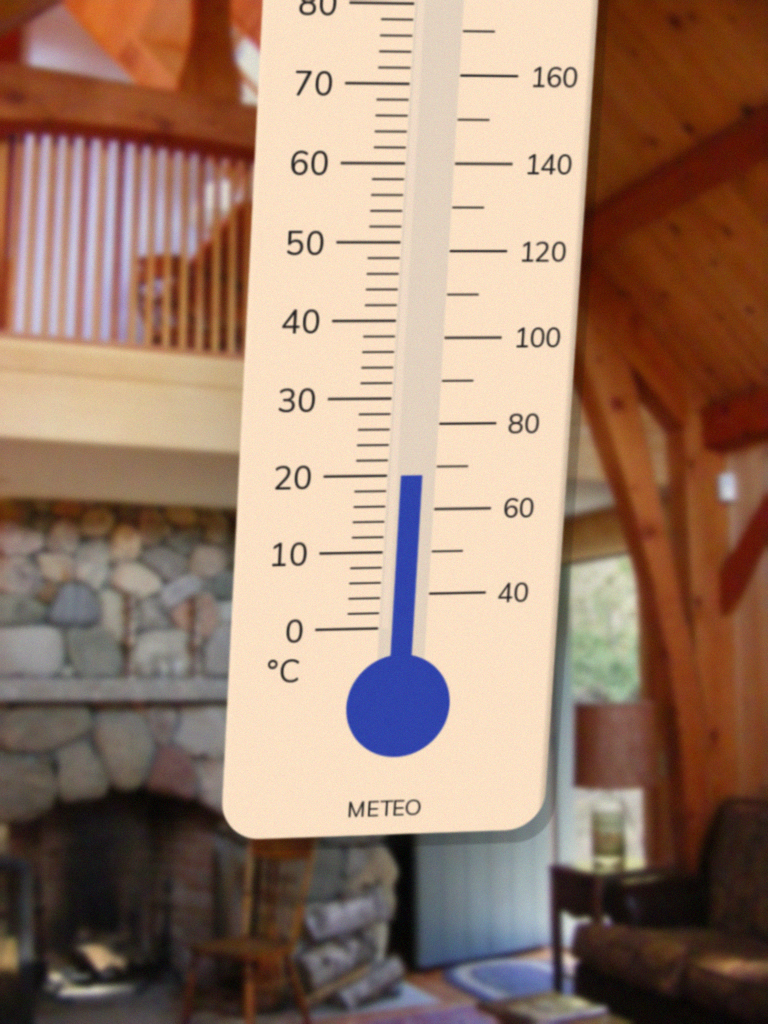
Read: value=20 unit=°C
